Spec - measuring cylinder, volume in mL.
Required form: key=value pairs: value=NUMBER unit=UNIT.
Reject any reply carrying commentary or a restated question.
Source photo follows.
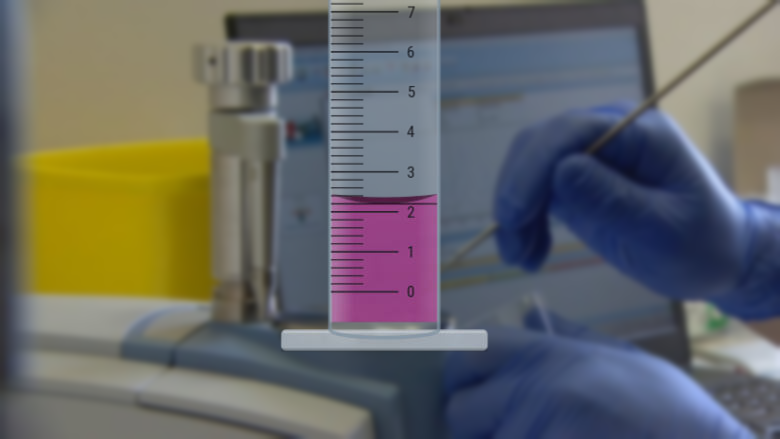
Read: value=2.2 unit=mL
